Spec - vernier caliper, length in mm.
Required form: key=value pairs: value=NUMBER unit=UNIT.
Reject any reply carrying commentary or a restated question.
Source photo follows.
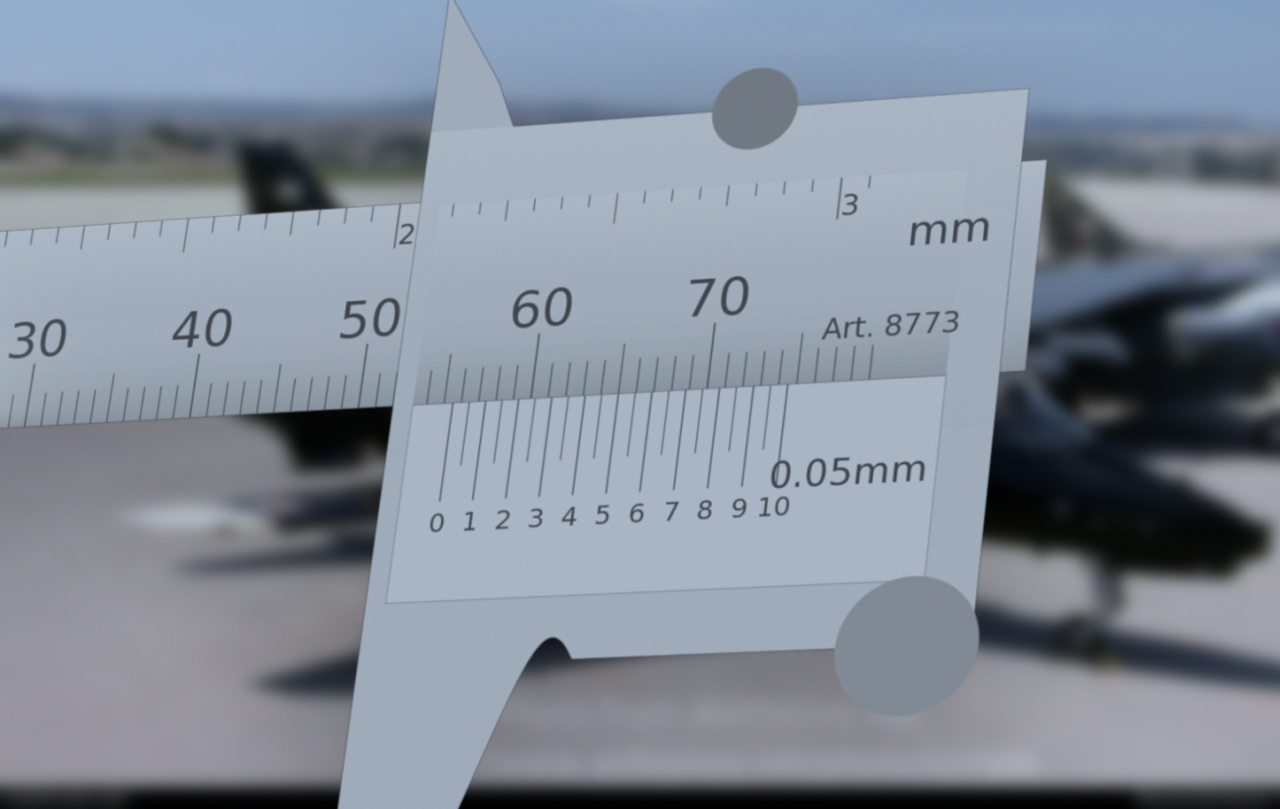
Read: value=55.5 unit=mm
